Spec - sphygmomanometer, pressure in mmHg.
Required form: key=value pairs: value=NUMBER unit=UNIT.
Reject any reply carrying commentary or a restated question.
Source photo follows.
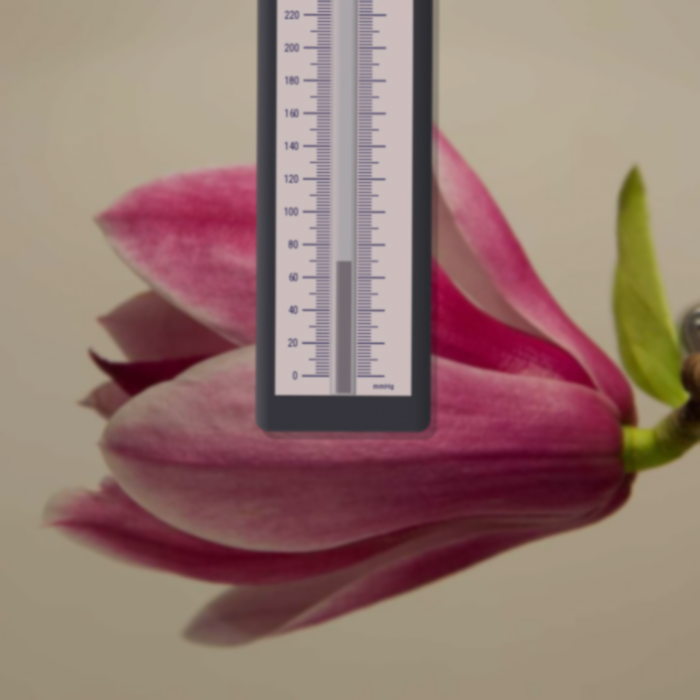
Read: value=70 unit=mmHg
